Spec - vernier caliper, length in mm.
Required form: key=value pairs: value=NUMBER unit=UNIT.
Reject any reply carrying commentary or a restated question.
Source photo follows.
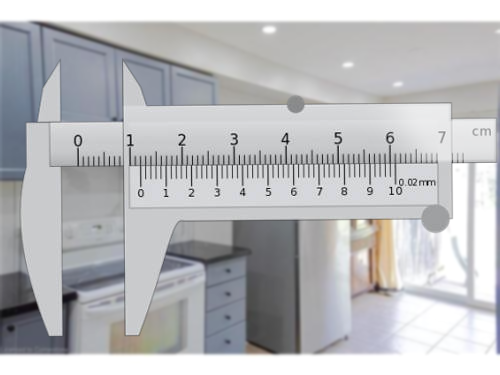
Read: value=12.0 unit=mm
